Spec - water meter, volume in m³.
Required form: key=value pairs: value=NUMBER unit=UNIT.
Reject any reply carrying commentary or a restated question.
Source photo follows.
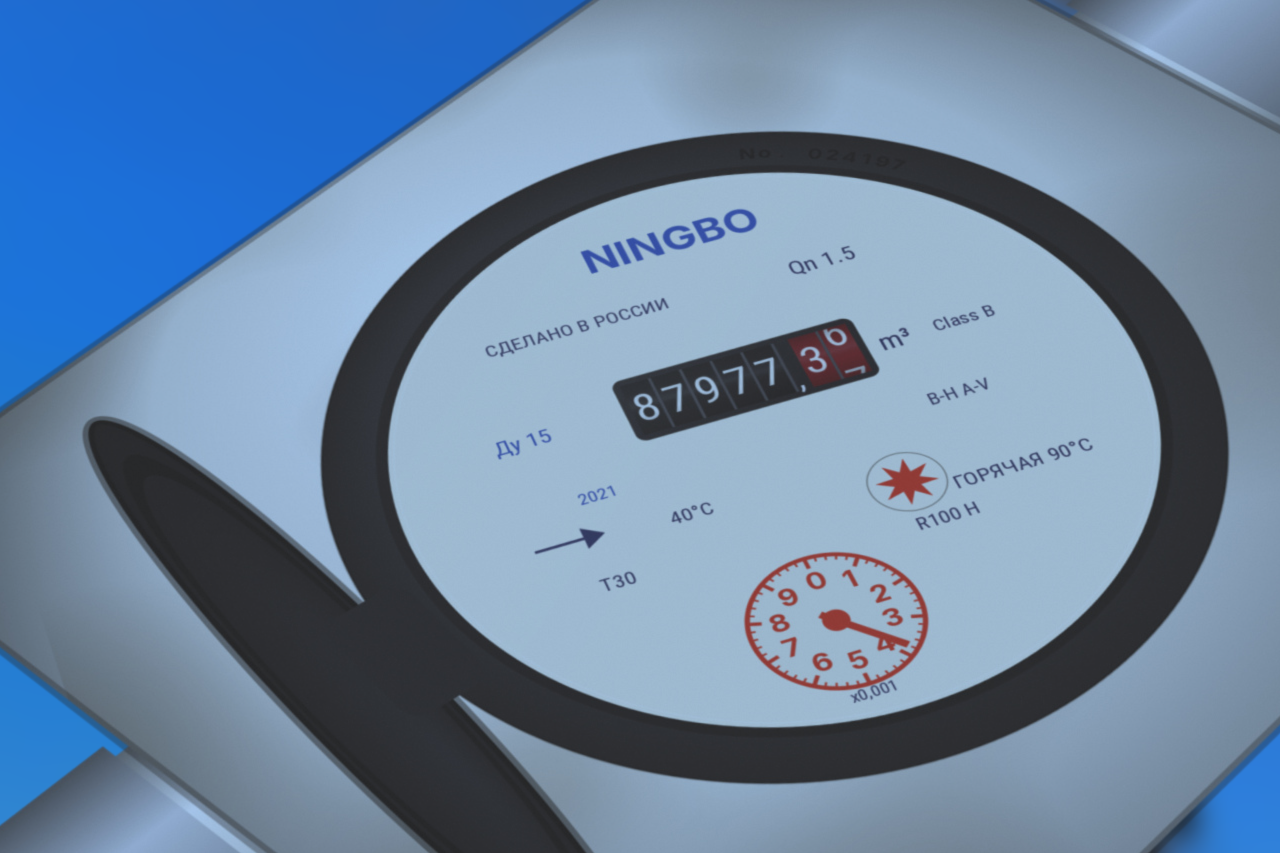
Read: value=87977.363 unit=m³
